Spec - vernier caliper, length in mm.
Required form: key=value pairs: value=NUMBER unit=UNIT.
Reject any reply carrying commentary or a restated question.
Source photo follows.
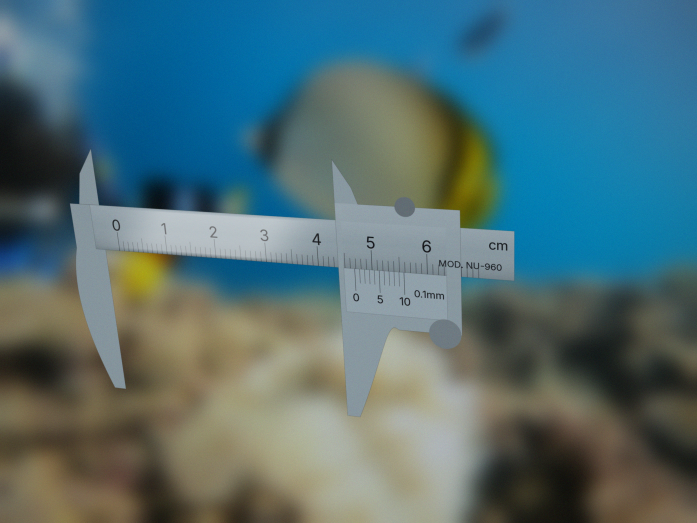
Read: value=46.8 unit=mm
